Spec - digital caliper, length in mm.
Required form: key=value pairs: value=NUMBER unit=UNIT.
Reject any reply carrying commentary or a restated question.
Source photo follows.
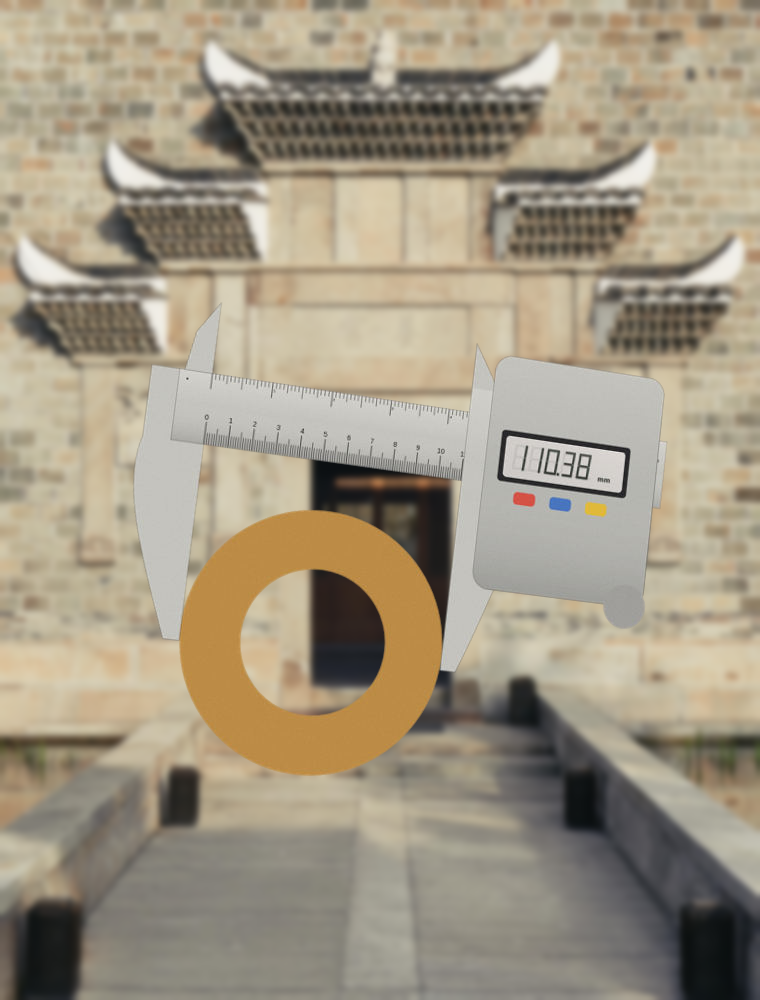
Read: value=110.38 unit=mm
